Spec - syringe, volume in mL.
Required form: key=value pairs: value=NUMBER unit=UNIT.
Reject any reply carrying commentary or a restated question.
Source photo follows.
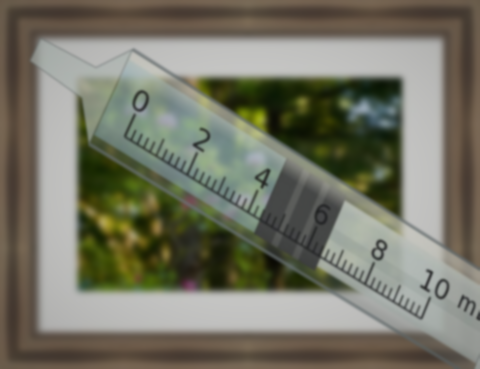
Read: value=4.4 unit=mL
